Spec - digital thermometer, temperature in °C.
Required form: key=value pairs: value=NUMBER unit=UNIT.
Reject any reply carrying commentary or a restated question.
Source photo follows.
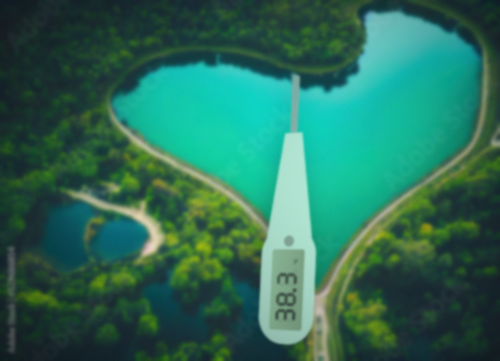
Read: value=38.3 unit=°C
